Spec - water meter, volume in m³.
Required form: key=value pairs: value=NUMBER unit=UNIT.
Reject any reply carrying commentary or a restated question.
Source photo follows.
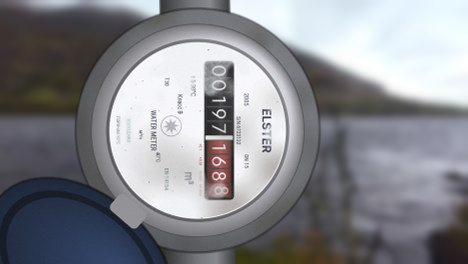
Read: value=197.1688 unit=m³
